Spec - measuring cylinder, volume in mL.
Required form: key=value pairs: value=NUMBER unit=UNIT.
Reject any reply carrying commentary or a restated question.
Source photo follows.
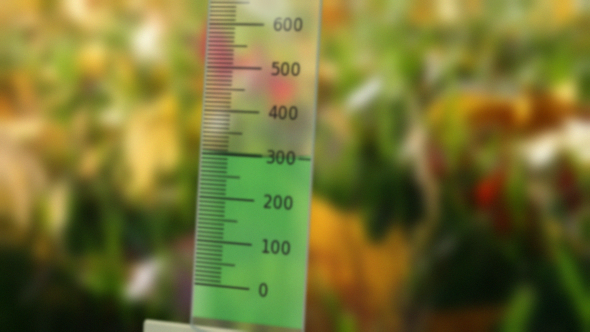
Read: value=300 unit=mL
